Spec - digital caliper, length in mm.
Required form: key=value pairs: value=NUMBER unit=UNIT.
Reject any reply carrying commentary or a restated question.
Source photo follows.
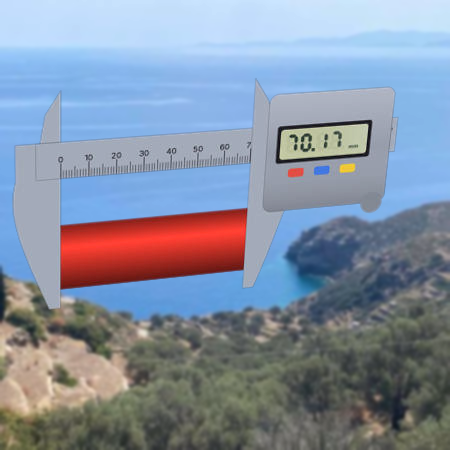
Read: value=70.17 unit=mm
